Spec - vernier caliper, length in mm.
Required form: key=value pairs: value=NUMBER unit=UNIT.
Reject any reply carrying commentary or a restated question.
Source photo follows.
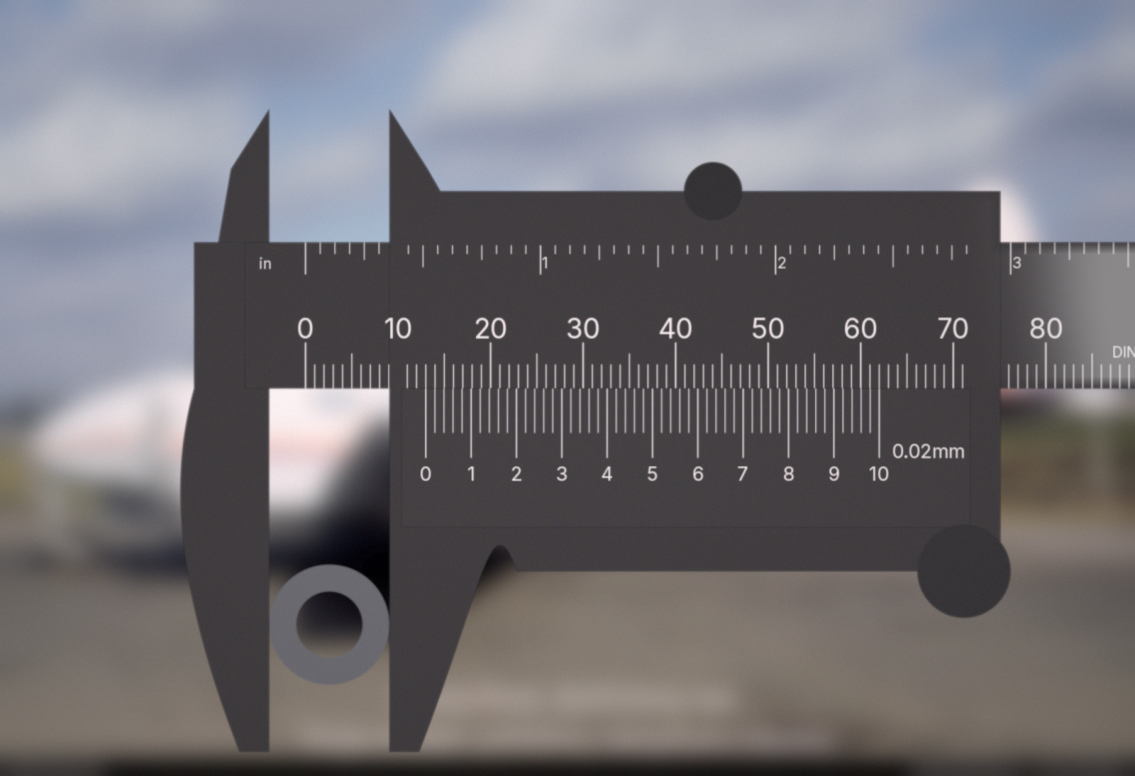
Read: value=13.0 unit=mm
